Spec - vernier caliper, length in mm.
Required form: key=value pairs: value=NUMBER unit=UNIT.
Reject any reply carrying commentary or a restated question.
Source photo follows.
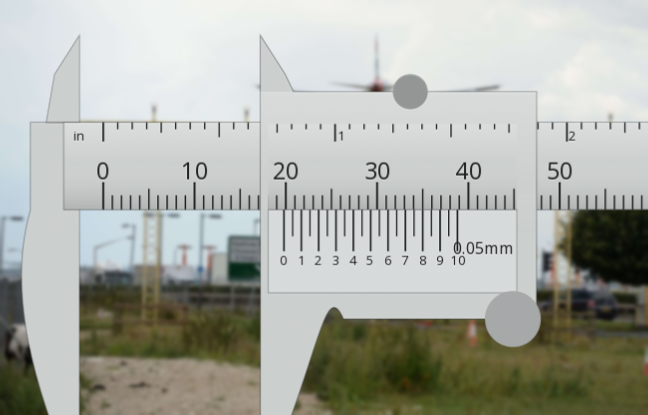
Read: value=19.8 unit=mm
